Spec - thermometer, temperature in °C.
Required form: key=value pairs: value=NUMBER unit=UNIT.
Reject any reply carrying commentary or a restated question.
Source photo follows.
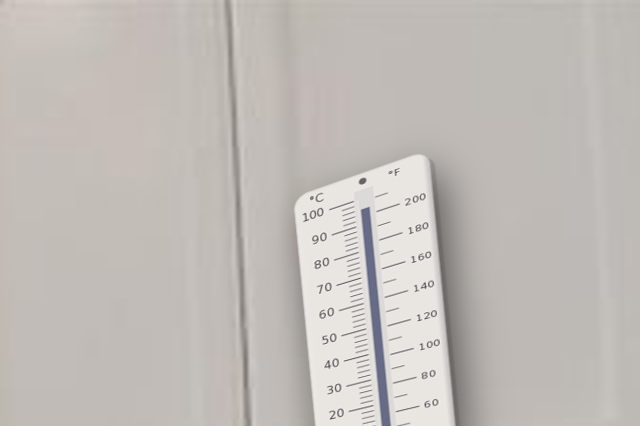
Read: value=96 unit=°C
